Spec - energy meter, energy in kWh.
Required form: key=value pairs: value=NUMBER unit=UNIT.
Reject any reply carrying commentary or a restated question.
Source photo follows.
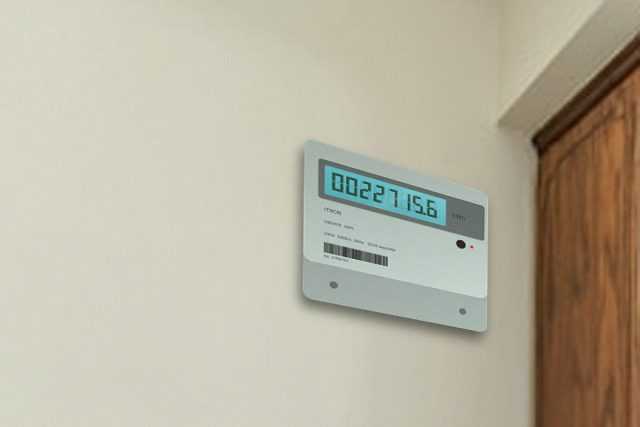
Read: value=22715.6 unit=kWh
